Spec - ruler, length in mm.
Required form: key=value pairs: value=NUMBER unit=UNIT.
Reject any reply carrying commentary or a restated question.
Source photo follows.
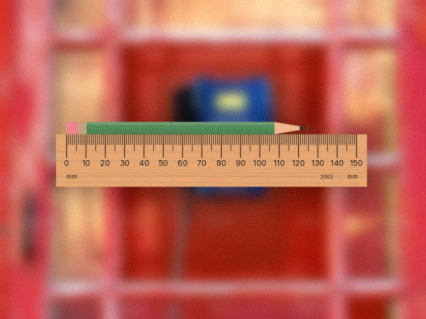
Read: value=125 unit=mm
